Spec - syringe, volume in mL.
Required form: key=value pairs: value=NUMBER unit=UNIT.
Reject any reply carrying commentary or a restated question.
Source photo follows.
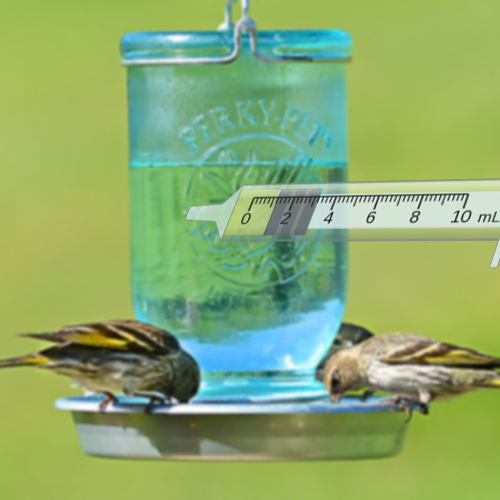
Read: value=1.2 unit=mL
